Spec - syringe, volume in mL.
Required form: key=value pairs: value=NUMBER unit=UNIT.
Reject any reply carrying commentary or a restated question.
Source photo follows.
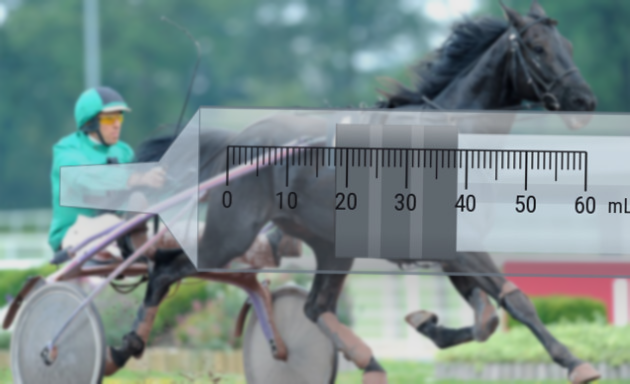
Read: value=18 unit=mL
